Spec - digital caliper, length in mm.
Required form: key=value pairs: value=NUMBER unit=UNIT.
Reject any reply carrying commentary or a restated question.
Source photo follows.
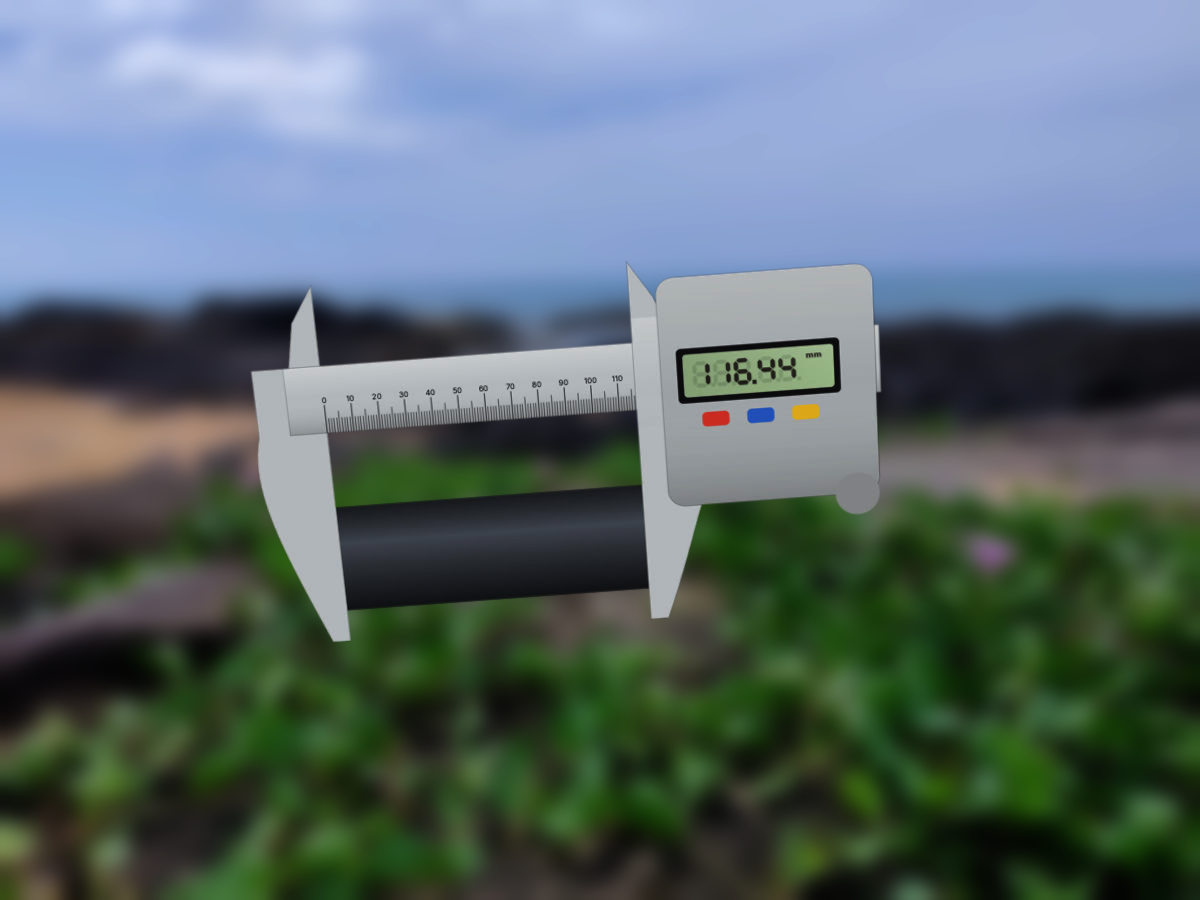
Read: value=116.44 unit=mm
